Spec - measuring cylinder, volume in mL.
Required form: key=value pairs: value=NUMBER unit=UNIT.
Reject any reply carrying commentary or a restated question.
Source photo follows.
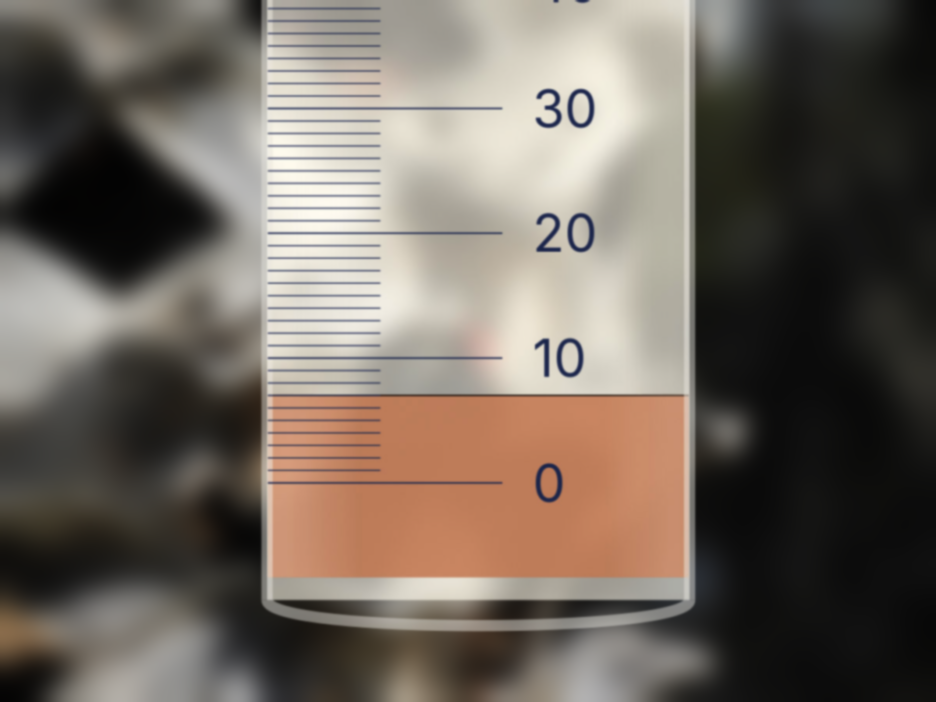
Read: value=7 unit=mL
